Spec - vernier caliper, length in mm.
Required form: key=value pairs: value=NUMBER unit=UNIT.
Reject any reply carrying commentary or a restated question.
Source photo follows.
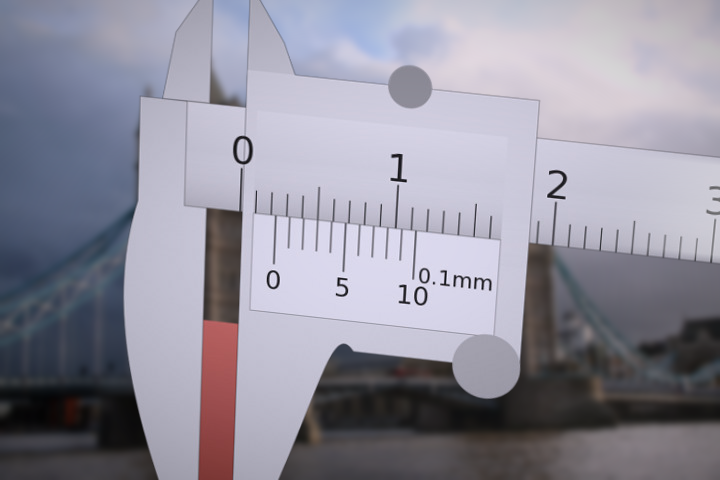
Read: value=2.3 unit=mm
